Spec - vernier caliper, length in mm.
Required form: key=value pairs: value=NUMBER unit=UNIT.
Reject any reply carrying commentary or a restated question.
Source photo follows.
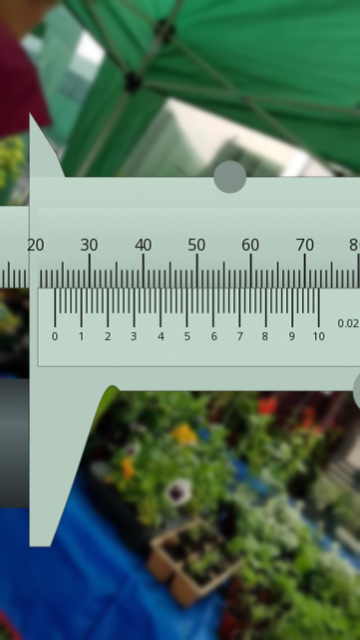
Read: value=23.6 unit=mm
